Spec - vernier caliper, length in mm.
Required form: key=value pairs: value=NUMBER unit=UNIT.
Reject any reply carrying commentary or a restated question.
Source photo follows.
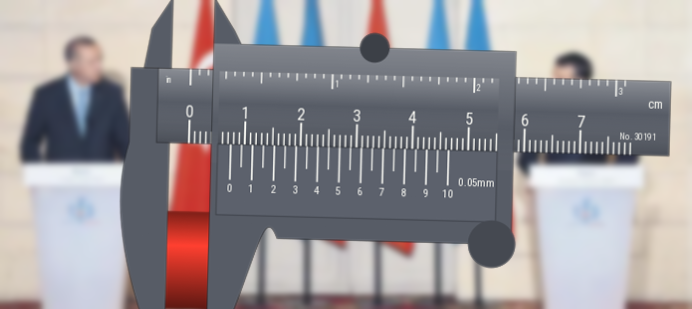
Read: value=7.5 unit=mm
